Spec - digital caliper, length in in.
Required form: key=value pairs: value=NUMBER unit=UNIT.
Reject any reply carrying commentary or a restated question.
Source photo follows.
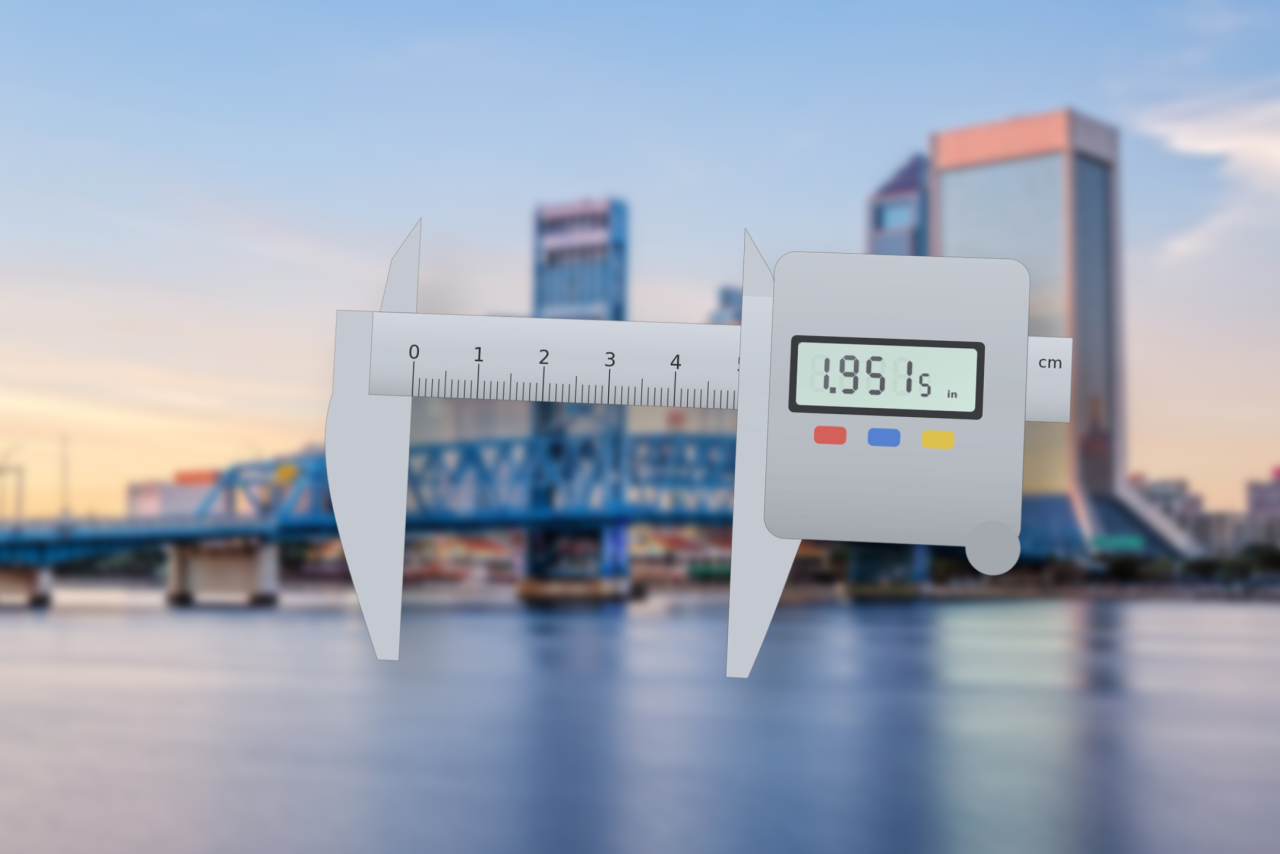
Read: value=1.9515 unit=in
